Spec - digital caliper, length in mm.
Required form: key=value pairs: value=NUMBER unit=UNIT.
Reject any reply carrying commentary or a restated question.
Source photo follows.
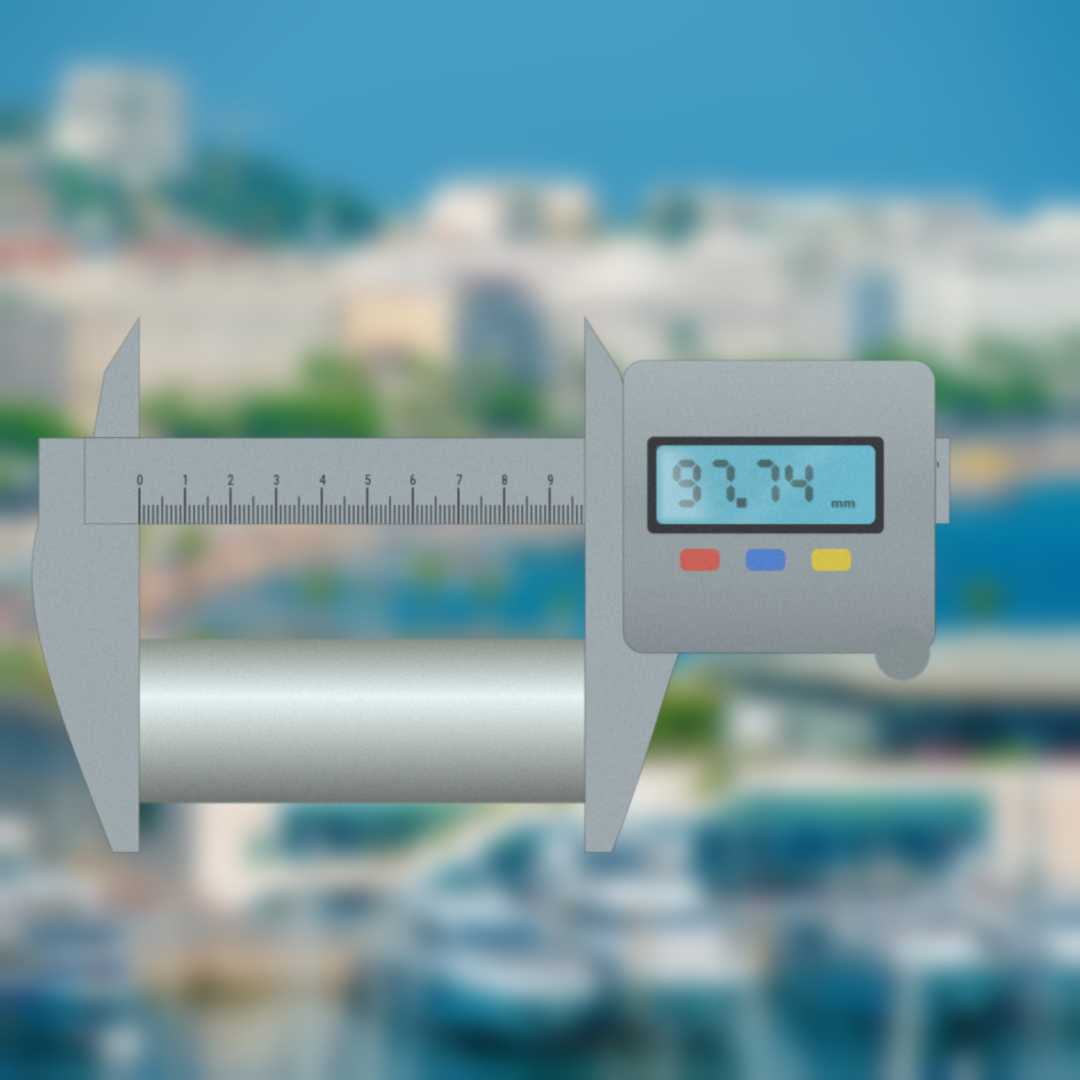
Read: value=97.74 unit=mm
